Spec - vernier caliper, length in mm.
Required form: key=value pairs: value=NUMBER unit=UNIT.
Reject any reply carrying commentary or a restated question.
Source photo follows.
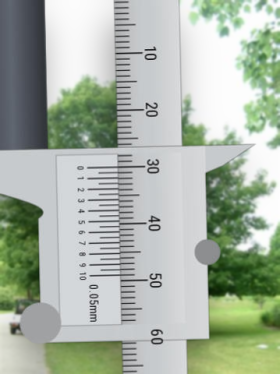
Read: value=30.0 unit=mm
